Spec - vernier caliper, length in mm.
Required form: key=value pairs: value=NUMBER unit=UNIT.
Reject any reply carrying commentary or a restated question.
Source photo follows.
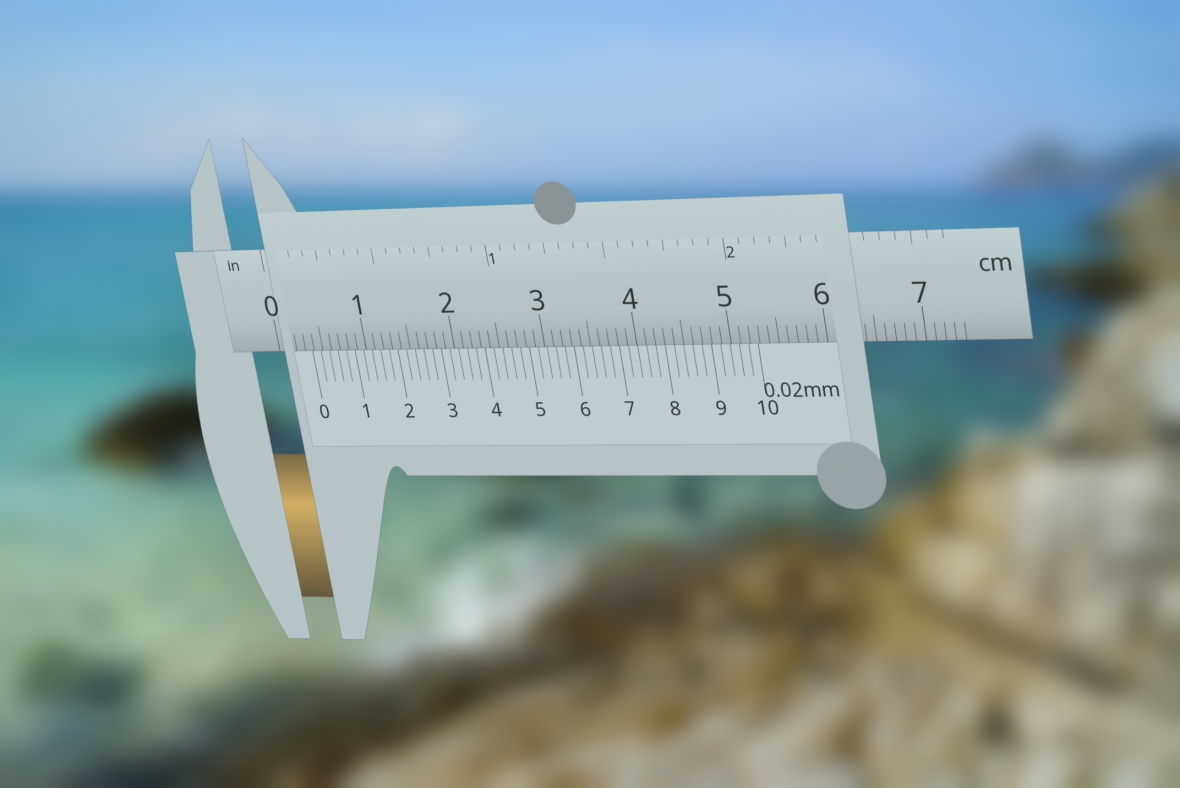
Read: value=3.8 unit=mm
